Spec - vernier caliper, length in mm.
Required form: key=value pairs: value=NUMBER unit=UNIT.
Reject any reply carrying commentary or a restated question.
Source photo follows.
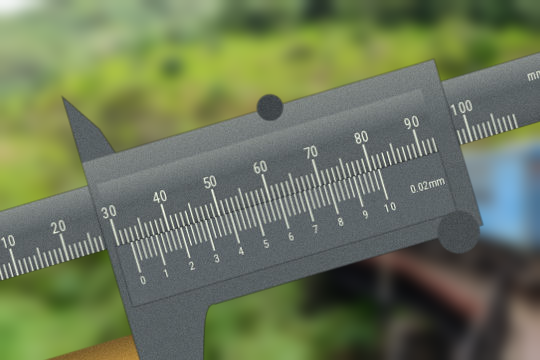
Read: value=32.5 unit=mm
